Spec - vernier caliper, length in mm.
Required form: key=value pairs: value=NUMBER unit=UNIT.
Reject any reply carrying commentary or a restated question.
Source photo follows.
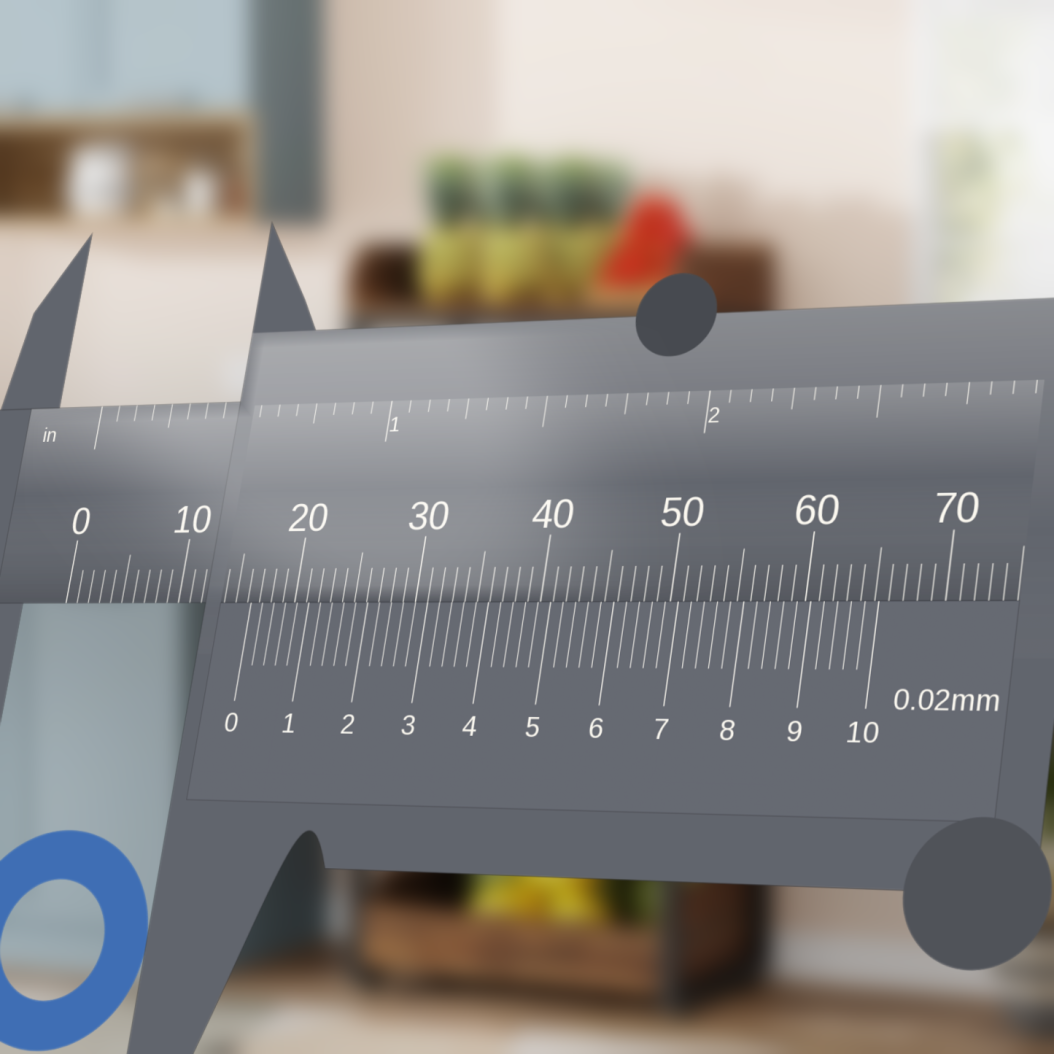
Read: value=16.3 unit=mm
